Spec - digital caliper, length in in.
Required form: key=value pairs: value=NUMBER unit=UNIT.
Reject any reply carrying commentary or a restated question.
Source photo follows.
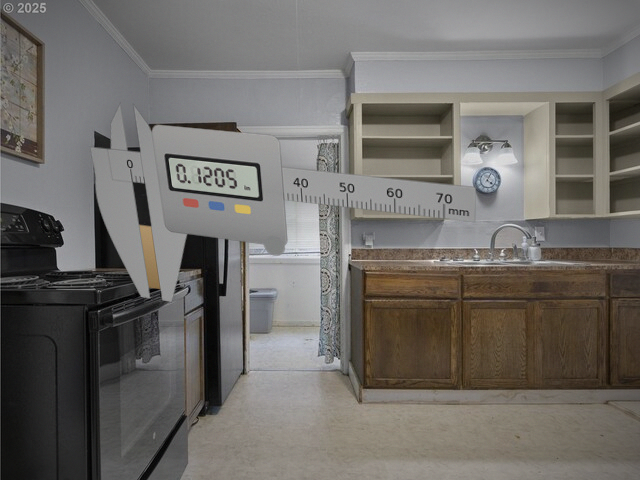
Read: value=0.1205 unit=in
